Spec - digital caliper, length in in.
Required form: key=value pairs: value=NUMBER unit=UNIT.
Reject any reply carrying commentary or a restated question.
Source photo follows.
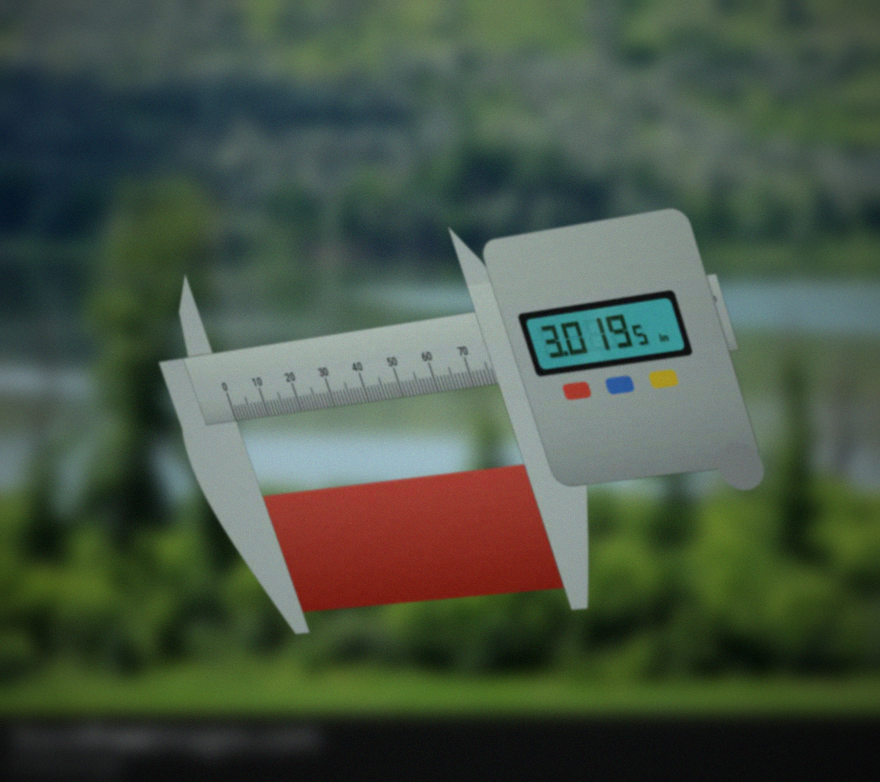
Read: value=3.0195 unit=in
